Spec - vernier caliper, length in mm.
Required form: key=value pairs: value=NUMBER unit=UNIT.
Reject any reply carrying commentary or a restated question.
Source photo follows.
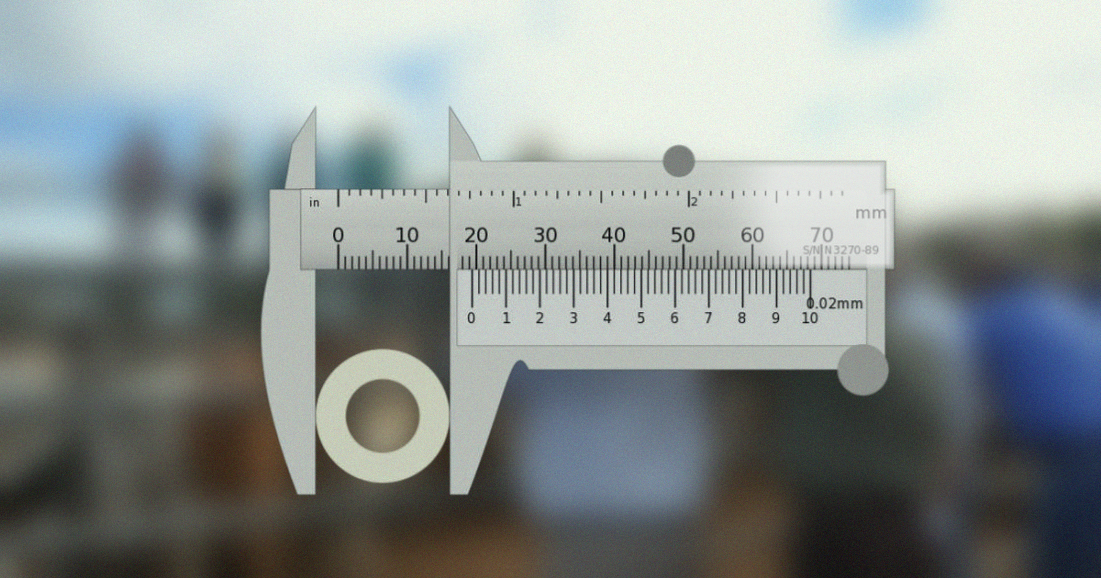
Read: value=19.4 unit=mm
